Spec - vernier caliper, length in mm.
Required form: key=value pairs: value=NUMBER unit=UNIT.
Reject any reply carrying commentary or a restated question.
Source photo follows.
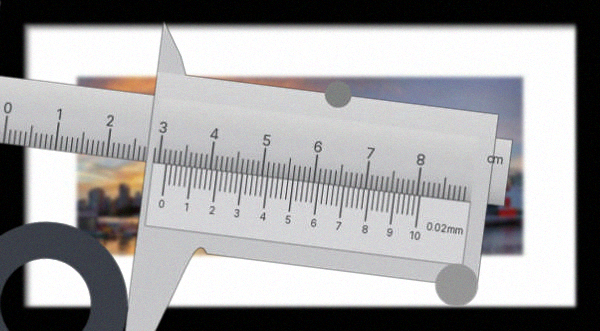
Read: value=31.5 unit=mm
